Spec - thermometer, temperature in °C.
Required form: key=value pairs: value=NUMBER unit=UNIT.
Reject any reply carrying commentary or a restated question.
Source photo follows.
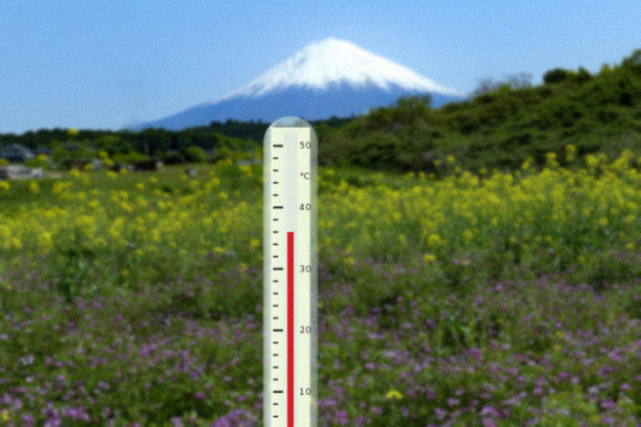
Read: value=36 unit=°C
